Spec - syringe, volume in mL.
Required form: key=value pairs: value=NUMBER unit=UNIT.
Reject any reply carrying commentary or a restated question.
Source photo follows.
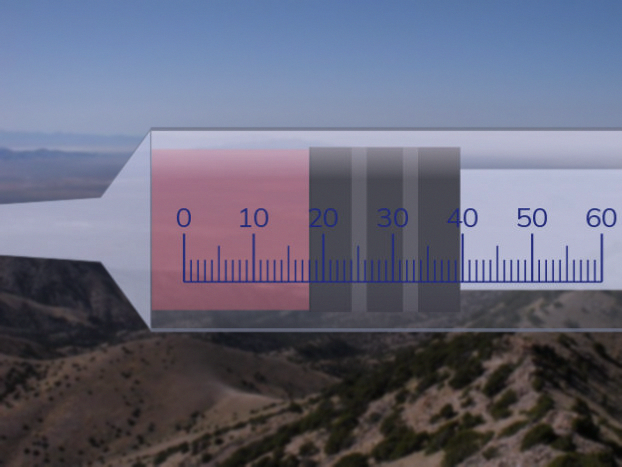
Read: value=18 unit=mL
